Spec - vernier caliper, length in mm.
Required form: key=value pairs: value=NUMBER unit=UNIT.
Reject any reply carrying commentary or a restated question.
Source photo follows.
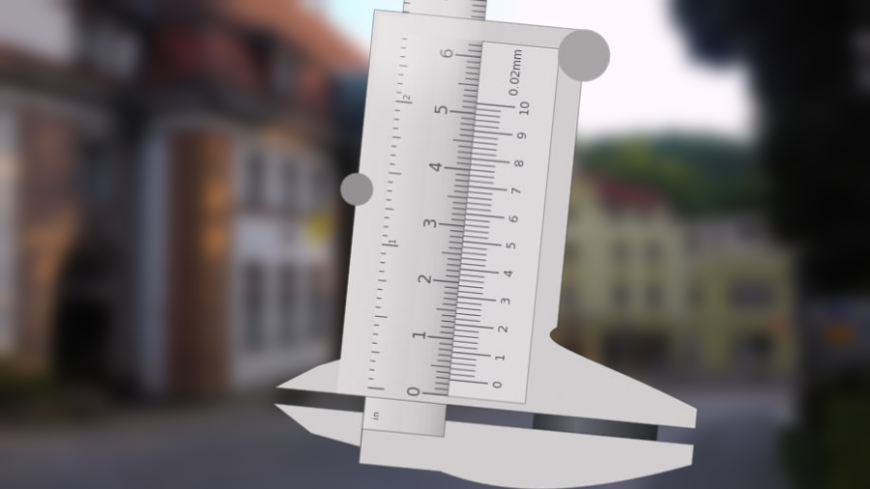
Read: value=2.8 unit=mm
